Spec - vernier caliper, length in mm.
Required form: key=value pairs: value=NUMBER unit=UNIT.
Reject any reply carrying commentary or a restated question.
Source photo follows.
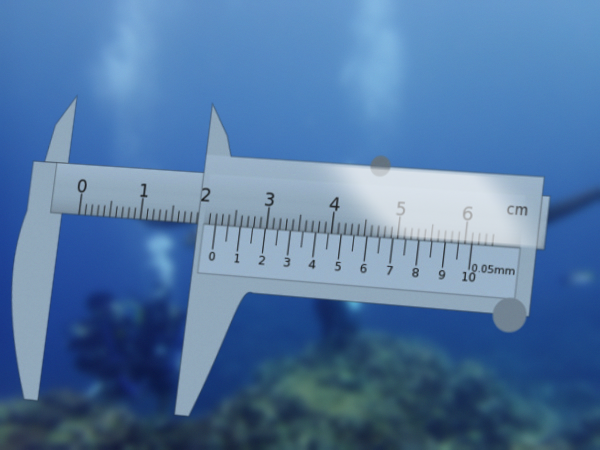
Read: value=22.0 unit=mm
